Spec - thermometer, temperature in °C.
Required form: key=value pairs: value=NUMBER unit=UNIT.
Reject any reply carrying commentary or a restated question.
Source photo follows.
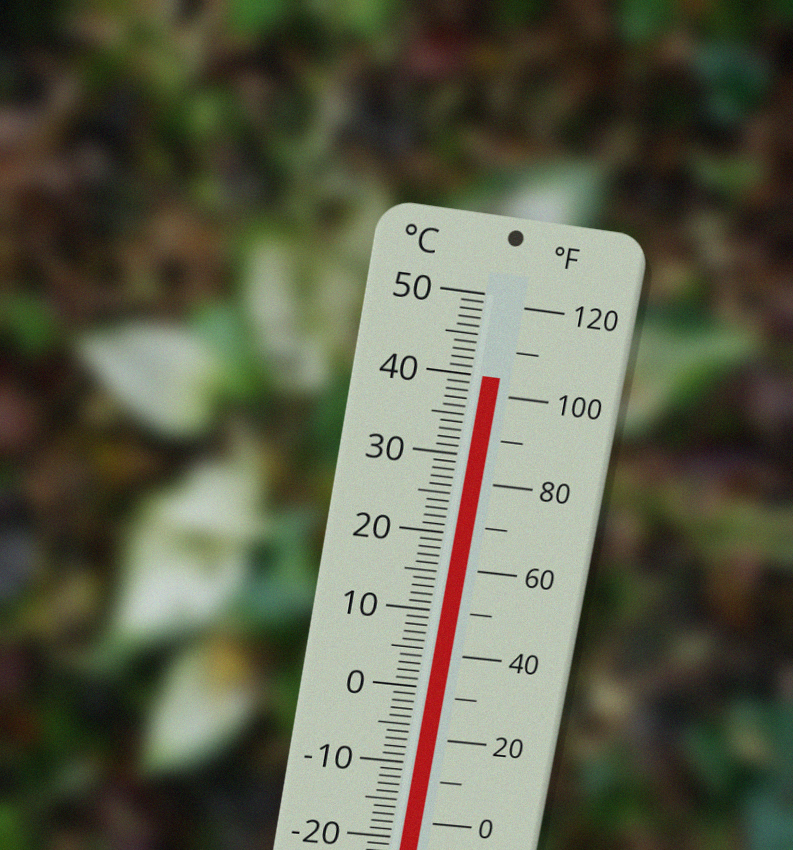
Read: value=40 unit=°C
